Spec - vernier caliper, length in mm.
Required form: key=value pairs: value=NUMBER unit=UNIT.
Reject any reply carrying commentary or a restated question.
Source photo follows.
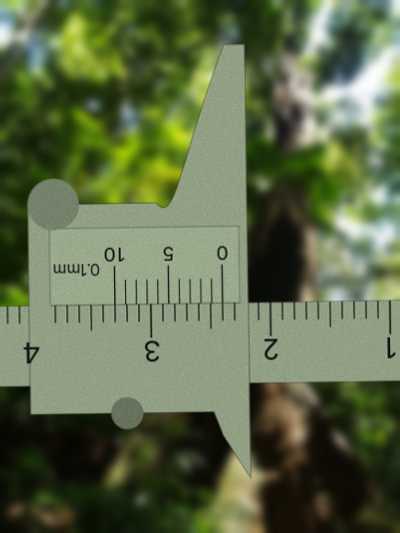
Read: value=24.0 unit=mm
